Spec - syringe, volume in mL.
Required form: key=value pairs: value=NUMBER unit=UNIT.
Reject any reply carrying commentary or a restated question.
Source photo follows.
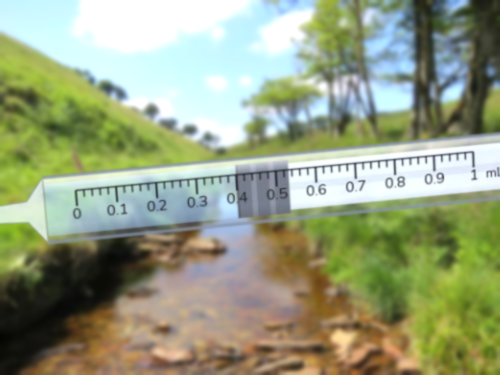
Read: value=0.4 unit=mL
